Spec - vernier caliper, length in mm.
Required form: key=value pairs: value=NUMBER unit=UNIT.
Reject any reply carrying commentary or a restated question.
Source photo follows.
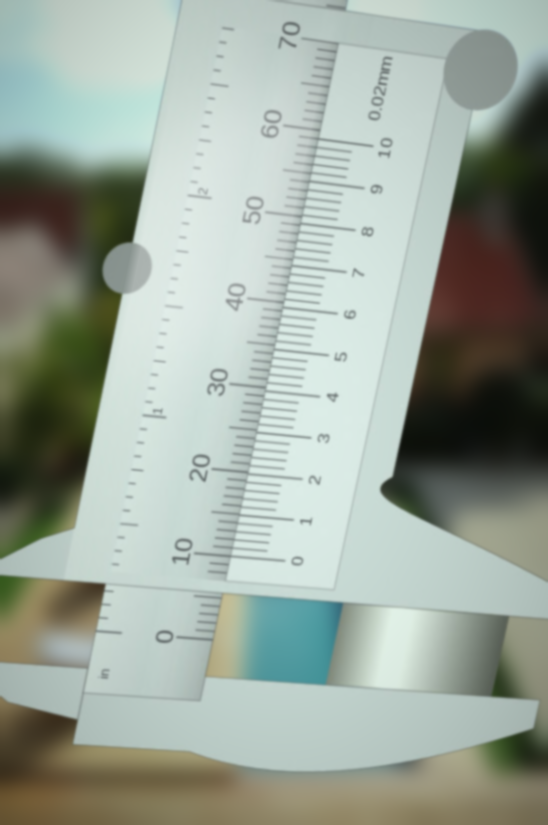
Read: value=10.0 unit=mm
